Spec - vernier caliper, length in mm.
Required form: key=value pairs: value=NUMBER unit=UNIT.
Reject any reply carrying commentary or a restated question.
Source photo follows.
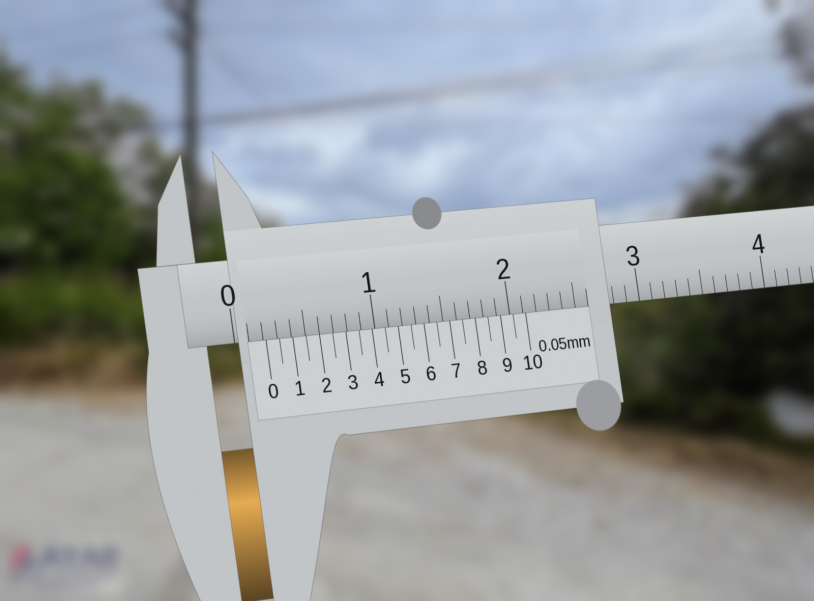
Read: value=2.2 unit=mm
